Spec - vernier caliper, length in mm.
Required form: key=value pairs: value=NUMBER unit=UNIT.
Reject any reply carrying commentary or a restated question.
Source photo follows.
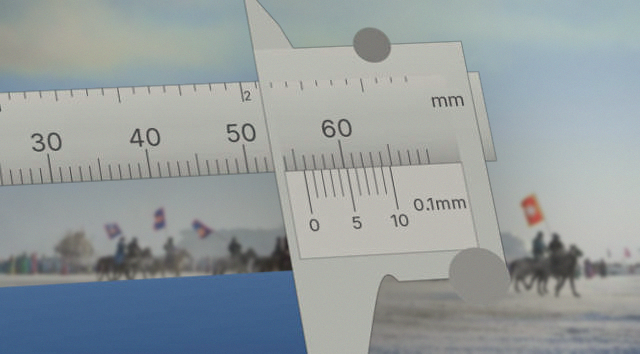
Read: value=55.8 unit=mm
